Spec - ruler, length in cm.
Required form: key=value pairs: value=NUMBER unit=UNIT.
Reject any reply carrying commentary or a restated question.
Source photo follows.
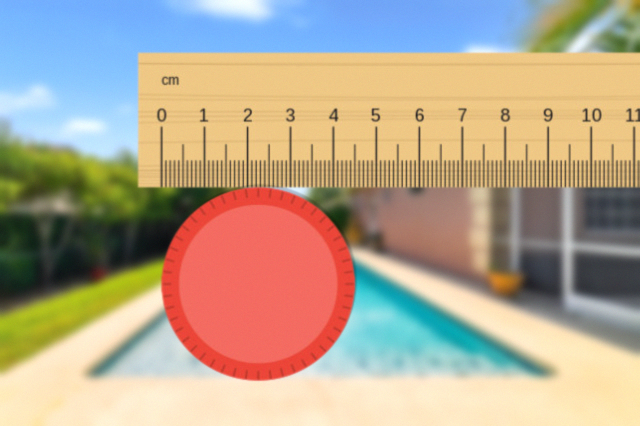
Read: value=4.5 unit=cm
